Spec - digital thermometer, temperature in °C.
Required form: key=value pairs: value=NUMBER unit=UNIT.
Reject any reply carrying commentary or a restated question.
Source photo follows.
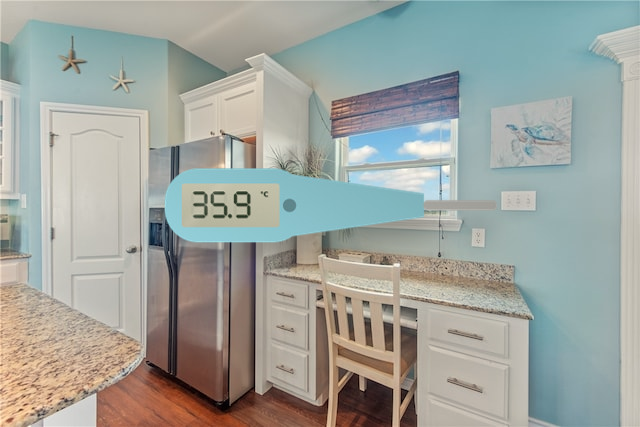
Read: value=35.9 unit=°C
